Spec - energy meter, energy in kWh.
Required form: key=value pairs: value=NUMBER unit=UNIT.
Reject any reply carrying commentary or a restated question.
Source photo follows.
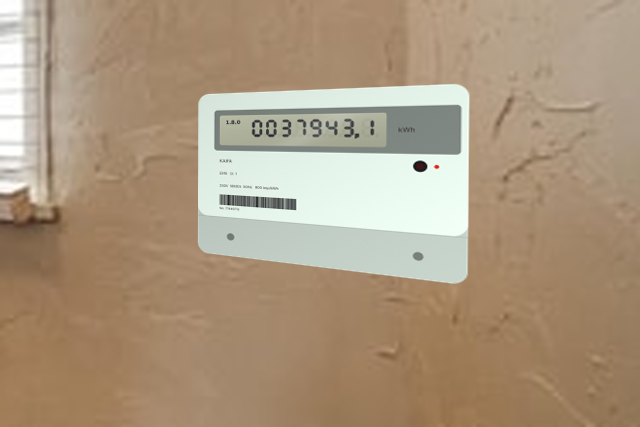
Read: value=37943.1 unit=kWh
